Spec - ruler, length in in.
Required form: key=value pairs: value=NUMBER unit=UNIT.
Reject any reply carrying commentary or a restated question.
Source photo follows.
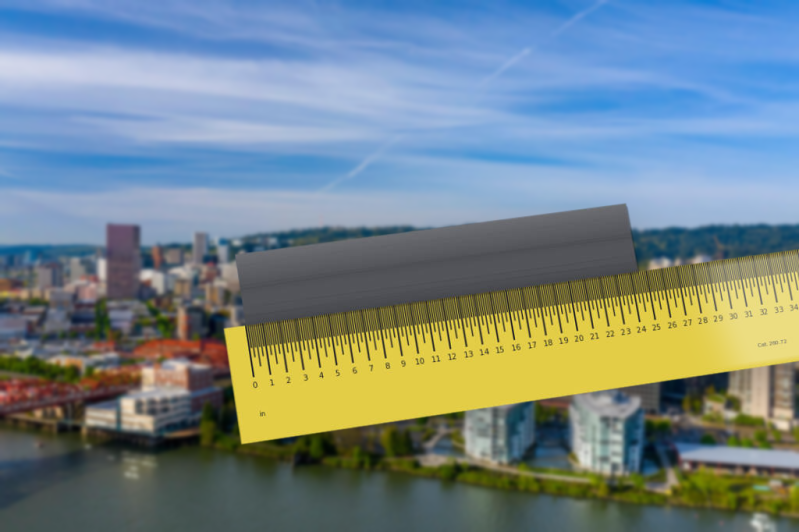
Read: value=24.5 unit=in
